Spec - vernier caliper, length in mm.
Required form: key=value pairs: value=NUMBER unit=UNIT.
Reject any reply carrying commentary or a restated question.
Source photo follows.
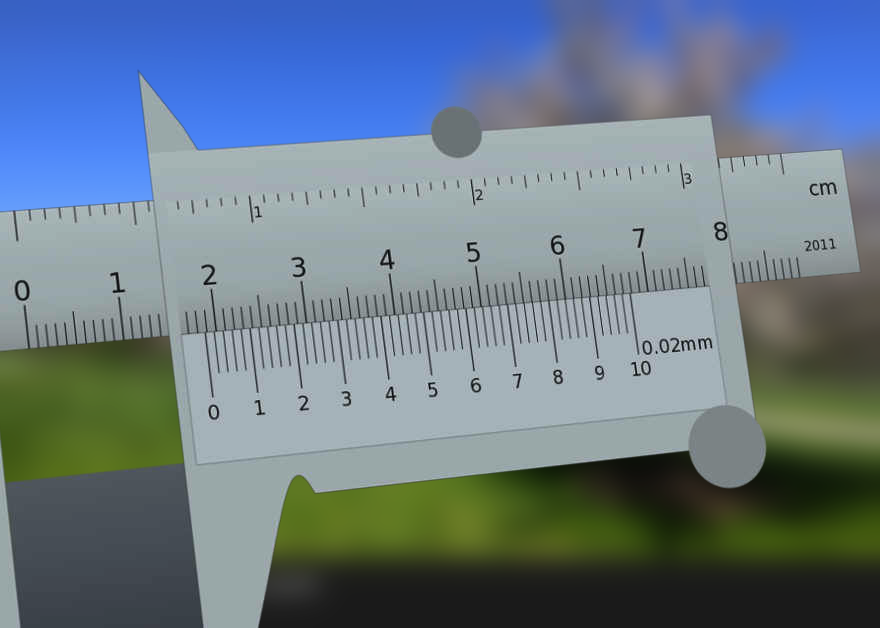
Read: value=18.8 unit=mm
